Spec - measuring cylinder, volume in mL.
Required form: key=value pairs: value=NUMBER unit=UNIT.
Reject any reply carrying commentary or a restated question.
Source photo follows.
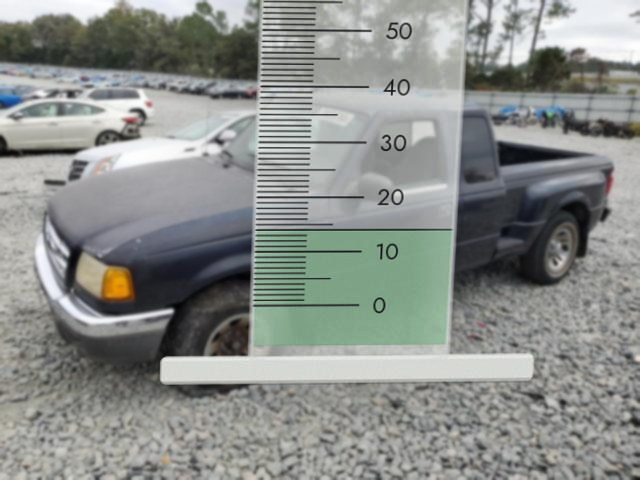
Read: value=14 unit=mL
